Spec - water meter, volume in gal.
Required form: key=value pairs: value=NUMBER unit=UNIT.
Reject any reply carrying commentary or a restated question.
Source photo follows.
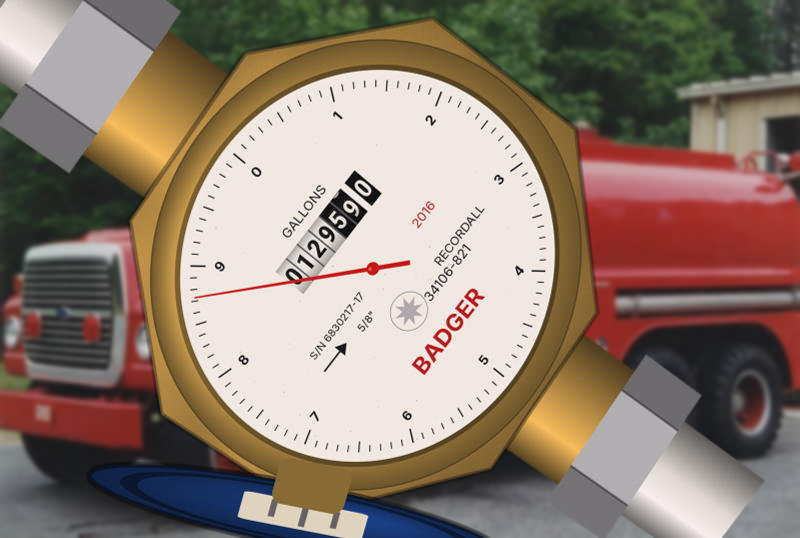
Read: value=129588.7 unit=gal
